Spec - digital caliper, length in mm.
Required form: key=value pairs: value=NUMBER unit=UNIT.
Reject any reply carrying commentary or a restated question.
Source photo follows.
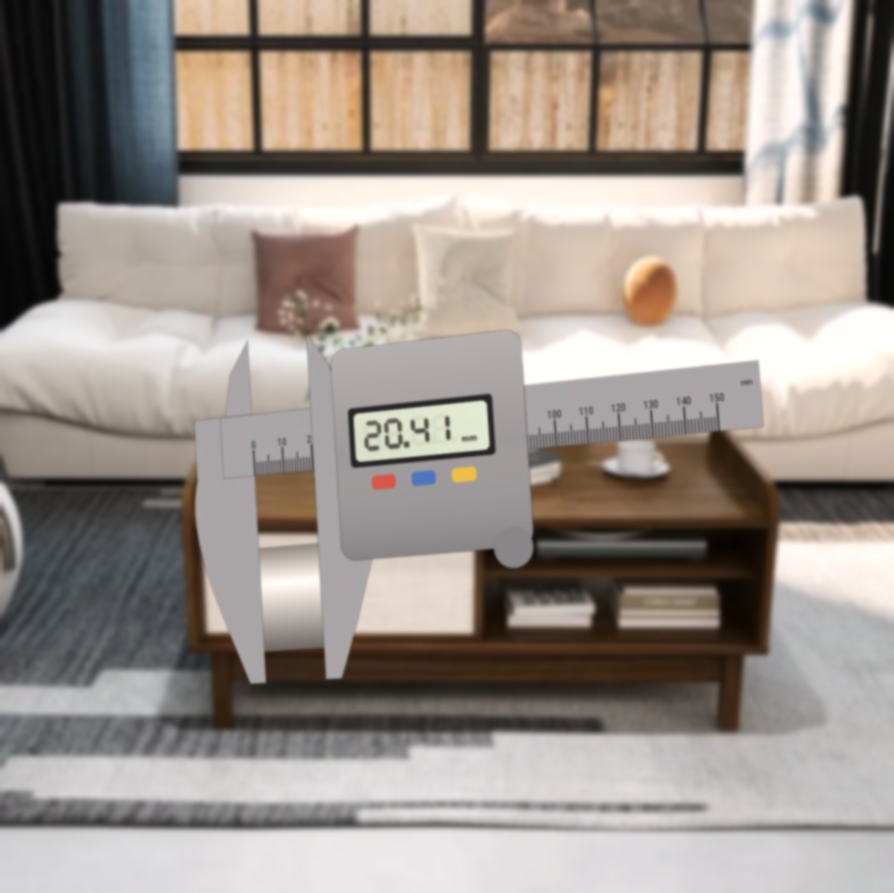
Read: value=20.41 unit=mm
